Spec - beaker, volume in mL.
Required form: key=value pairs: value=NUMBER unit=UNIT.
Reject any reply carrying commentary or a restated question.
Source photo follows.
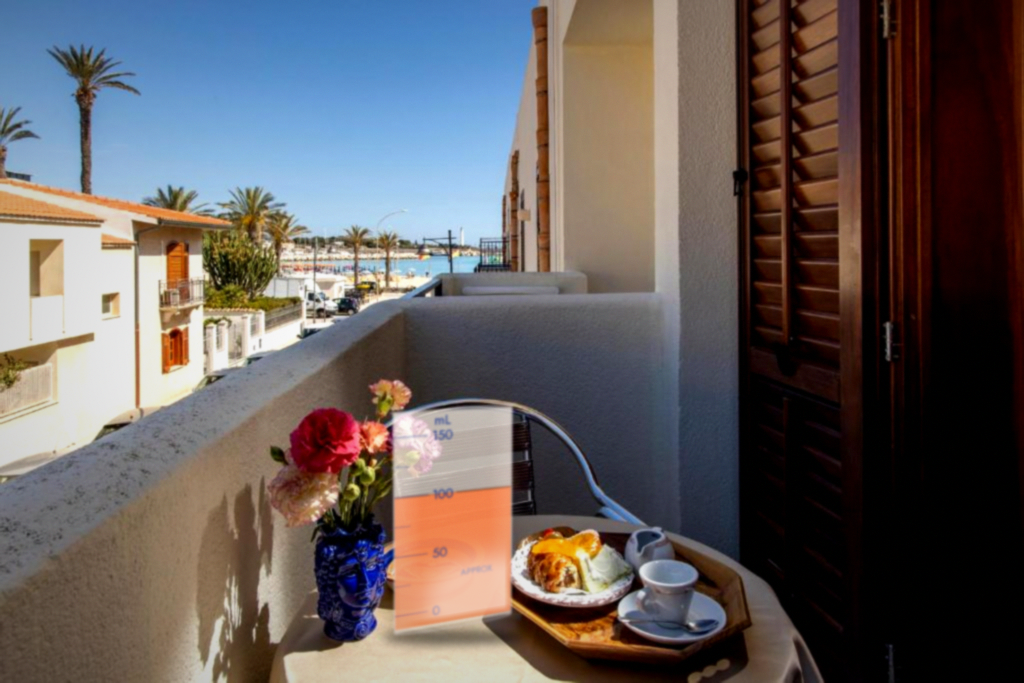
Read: value=100 unit=mL
